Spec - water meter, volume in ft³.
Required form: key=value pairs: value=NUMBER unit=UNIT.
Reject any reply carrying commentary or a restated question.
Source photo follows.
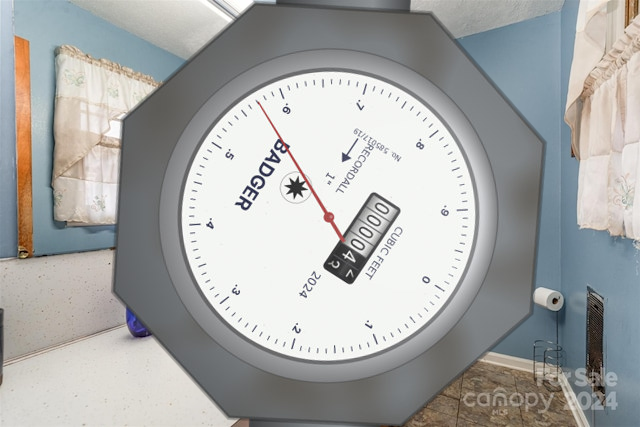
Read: value=42.57 unit=ft³
